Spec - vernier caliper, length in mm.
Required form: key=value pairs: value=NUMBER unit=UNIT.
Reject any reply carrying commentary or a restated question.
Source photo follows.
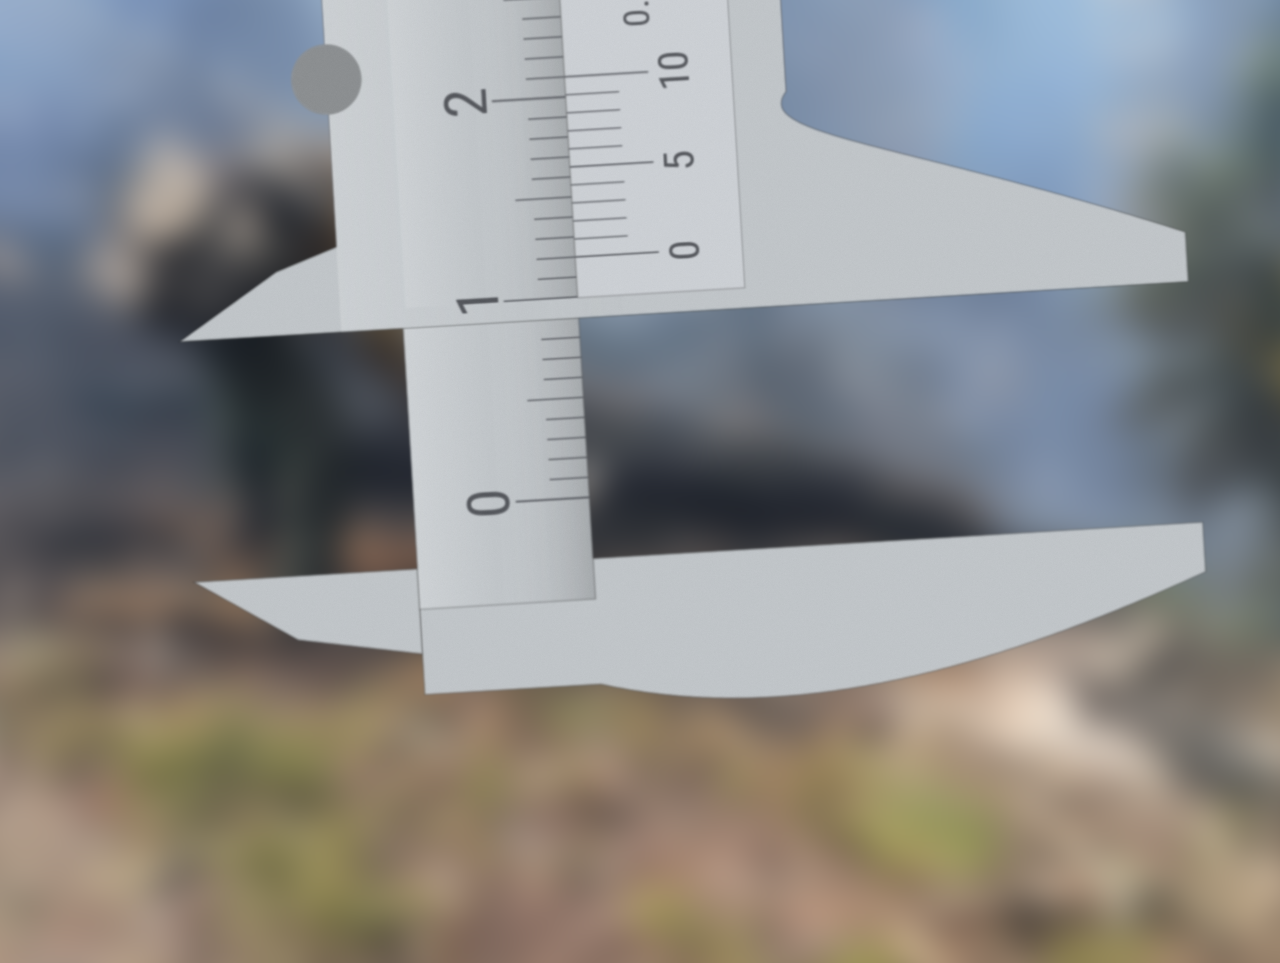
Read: value=12.0 unit=mm
